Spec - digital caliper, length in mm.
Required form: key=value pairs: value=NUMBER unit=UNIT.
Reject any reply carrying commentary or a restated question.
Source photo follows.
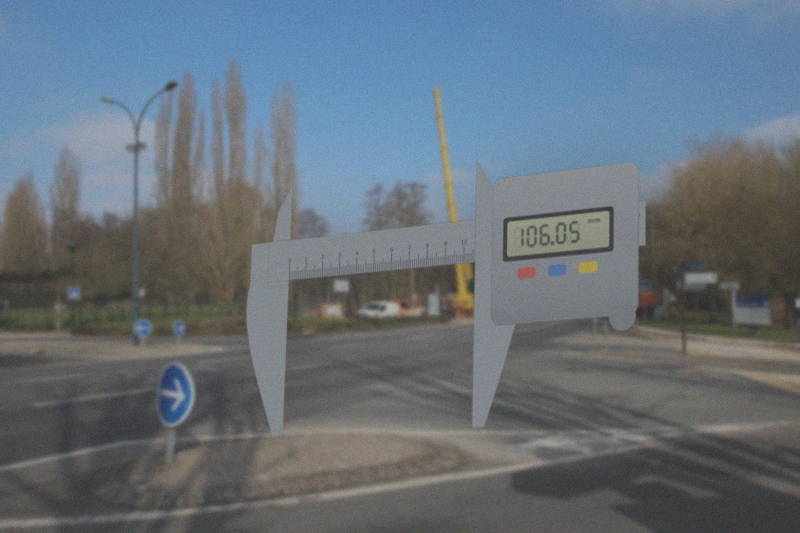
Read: value=106.05 unit=mm
